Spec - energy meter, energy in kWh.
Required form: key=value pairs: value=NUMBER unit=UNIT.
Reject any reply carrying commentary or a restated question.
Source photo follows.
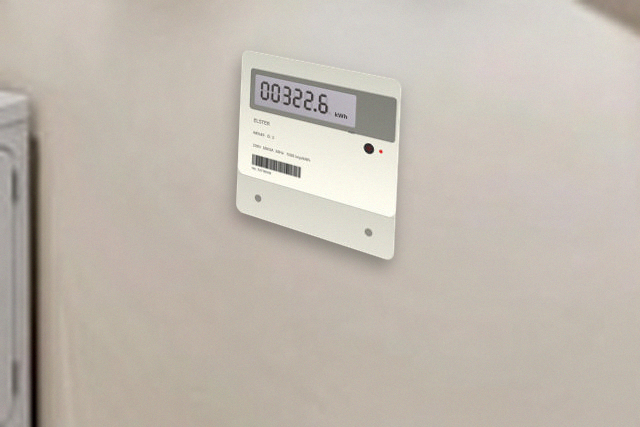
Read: value=322.6 unit=kWh
